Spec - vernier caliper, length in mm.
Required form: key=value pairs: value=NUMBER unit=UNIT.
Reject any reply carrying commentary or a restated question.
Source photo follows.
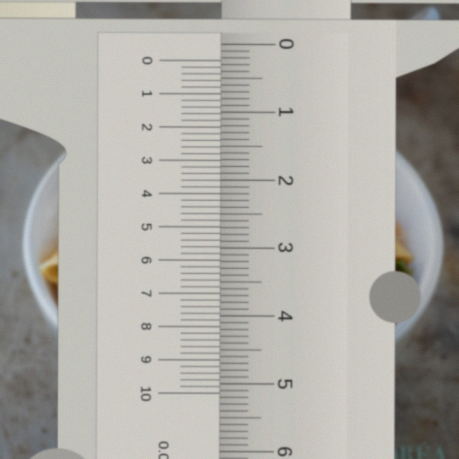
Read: value=2.4 unit=mm
